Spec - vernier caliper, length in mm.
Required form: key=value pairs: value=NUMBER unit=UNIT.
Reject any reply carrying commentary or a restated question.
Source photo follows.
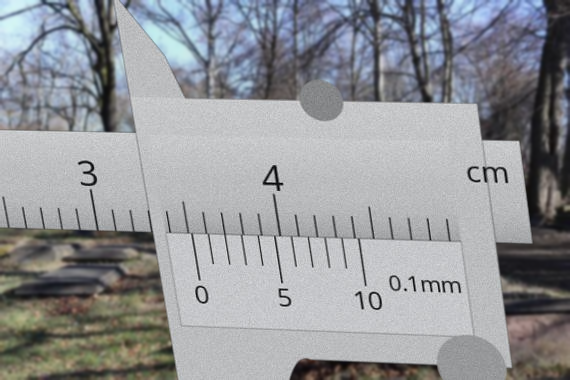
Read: value=35.2 unit=mm
